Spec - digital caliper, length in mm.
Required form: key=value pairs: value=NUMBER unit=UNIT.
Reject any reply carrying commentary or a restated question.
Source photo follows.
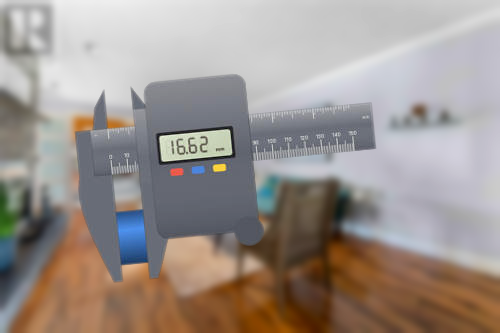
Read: value=16.62 unit=mm
